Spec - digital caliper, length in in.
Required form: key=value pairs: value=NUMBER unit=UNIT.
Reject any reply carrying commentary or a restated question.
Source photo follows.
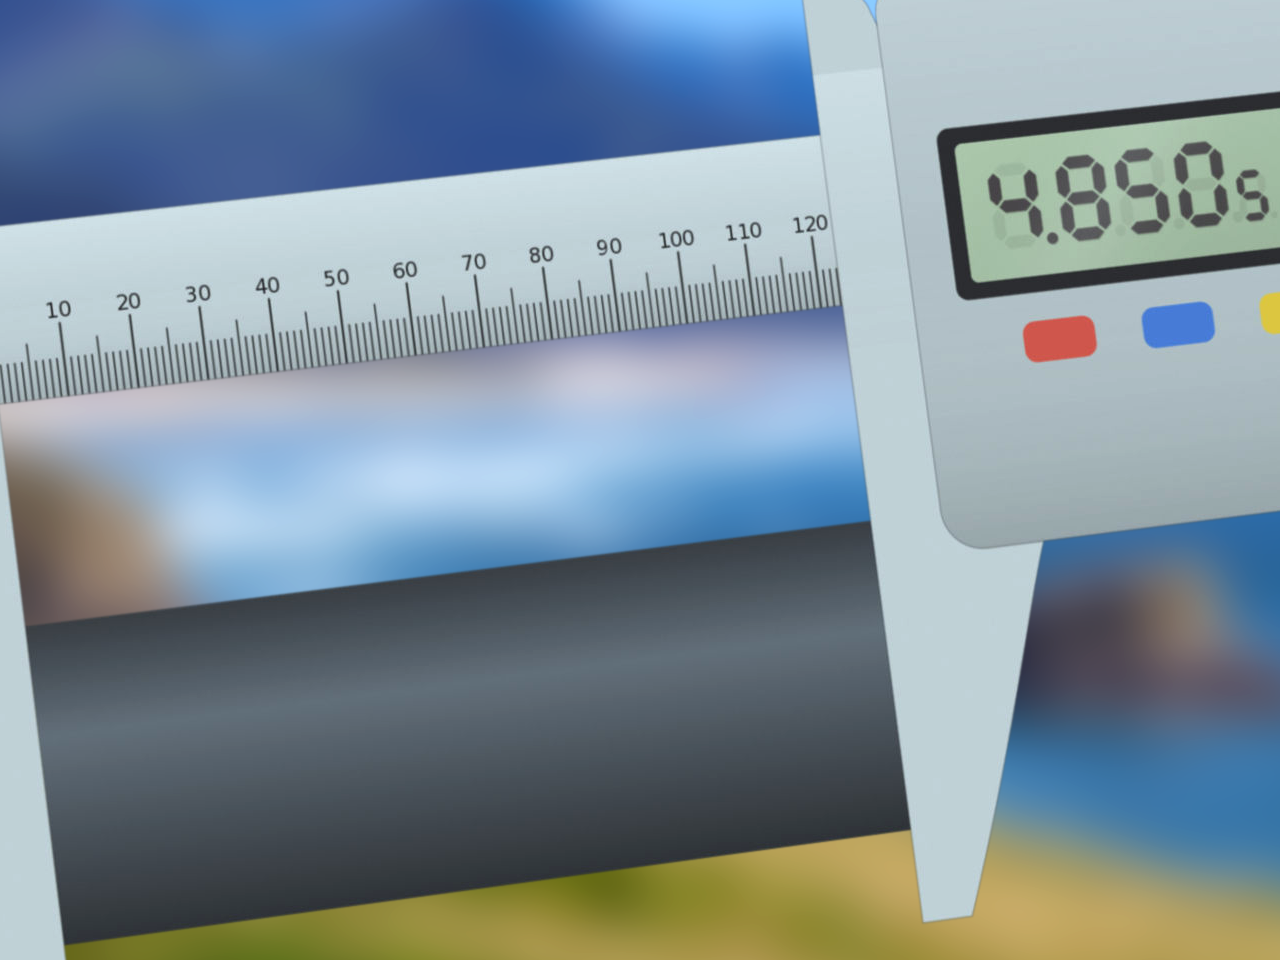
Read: value=4.8505 unit=in
